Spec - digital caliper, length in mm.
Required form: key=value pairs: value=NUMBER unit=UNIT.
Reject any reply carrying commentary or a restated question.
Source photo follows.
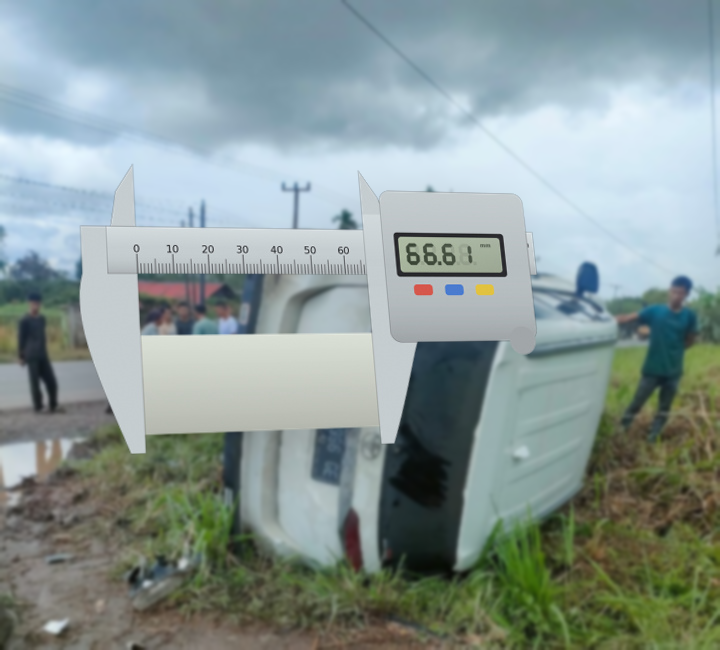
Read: value=66.61 unit=mm
